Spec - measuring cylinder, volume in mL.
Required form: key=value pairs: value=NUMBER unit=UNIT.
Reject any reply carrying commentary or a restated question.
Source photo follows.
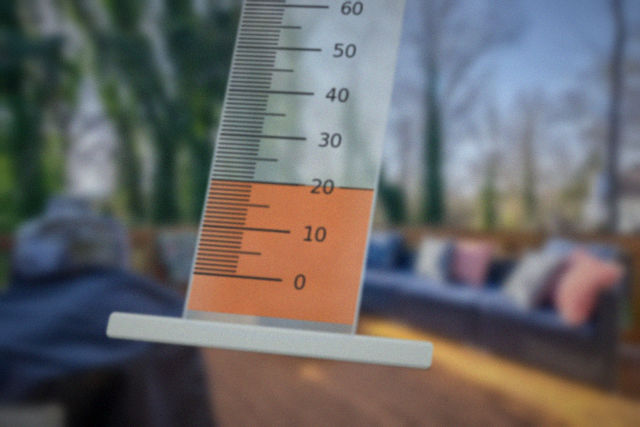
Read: value=20 unit=mL
